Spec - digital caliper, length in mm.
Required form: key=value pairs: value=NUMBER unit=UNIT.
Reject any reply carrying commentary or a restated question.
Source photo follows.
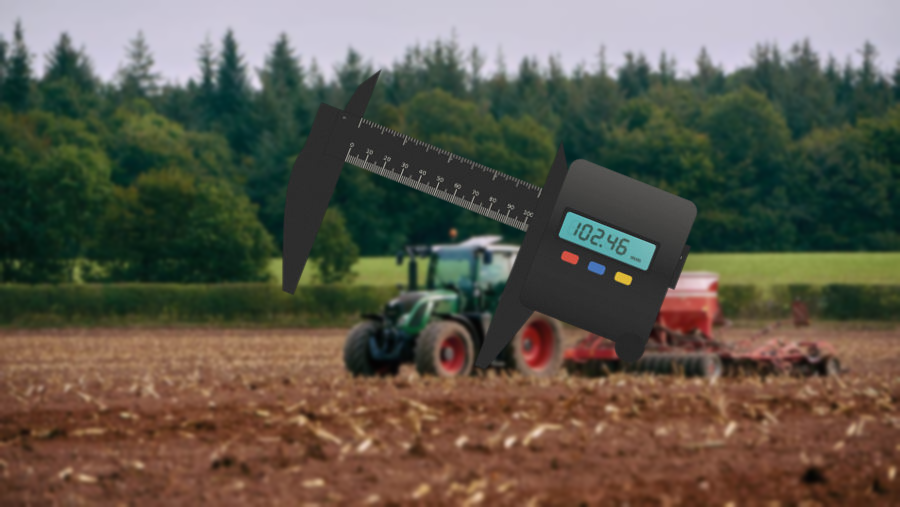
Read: value=102.46 unit=mm
